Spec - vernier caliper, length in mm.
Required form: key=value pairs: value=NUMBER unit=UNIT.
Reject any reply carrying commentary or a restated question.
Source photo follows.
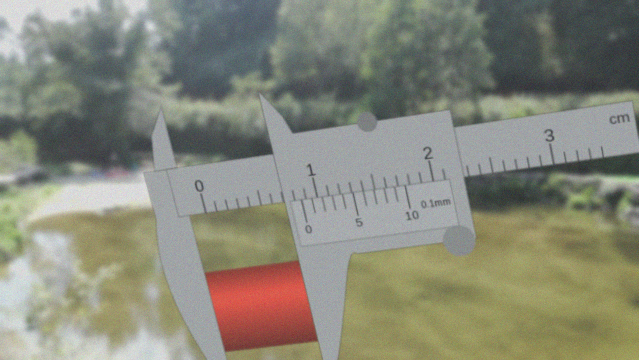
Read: value=8.6 unit=mm
